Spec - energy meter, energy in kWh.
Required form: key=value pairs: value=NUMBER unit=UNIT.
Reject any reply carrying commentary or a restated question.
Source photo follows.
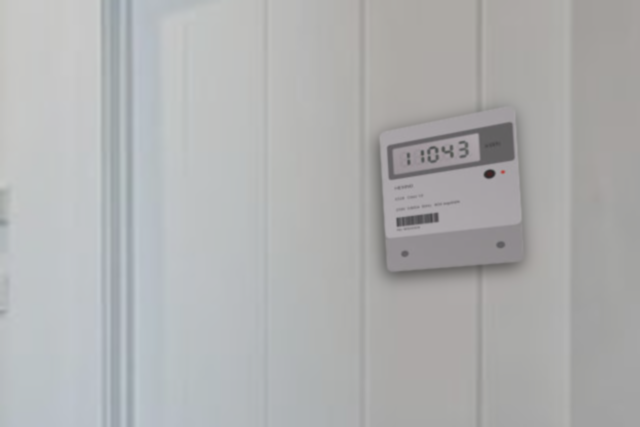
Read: value=11043 unit=kWh
